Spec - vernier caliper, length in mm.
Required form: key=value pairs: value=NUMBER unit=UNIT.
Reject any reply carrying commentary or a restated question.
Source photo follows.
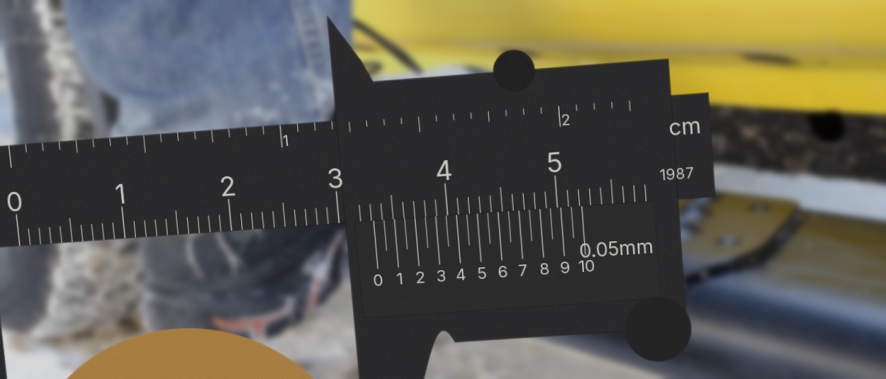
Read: value=33.2 unit=mm
